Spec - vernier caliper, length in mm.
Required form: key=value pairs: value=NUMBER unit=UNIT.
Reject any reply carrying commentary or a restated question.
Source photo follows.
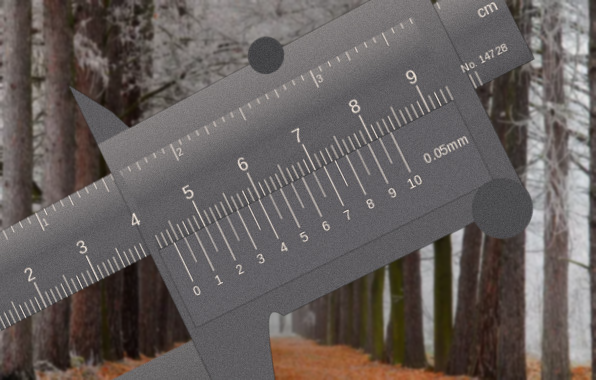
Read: value=44.2 unit=mm
